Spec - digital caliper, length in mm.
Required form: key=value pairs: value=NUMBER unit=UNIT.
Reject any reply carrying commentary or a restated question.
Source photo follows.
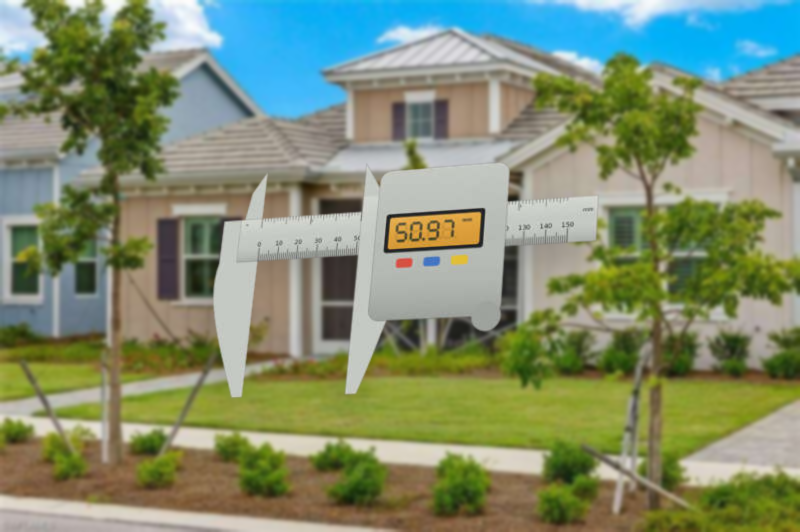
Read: value=50.97 unit=mm
